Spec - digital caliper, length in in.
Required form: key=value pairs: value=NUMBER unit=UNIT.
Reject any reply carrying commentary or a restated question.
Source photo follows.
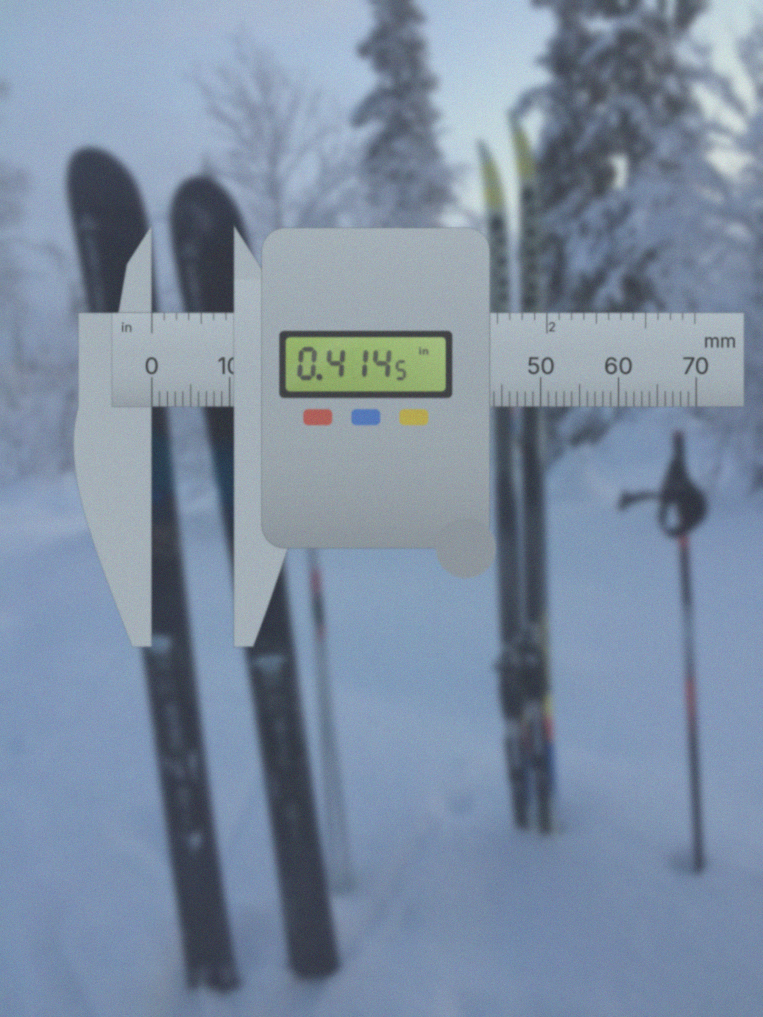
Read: value=0.4145 unit=in
